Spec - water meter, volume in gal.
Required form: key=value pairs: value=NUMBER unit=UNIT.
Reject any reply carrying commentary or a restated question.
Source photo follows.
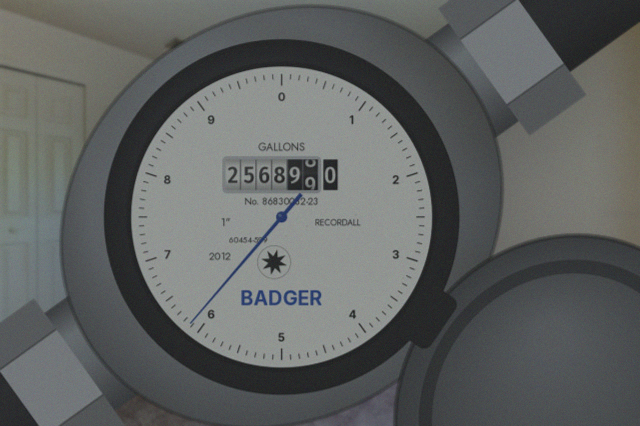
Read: value=2568986.1 unit=gal
